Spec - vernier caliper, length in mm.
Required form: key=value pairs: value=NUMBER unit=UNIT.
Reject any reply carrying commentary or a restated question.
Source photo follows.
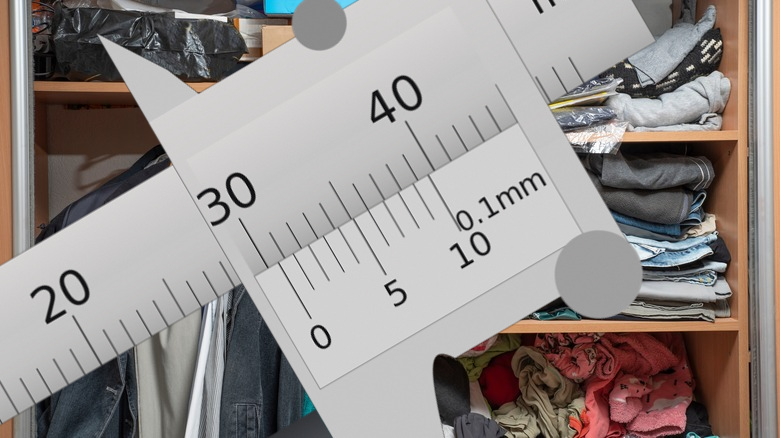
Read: value=30.6 unit=mm
